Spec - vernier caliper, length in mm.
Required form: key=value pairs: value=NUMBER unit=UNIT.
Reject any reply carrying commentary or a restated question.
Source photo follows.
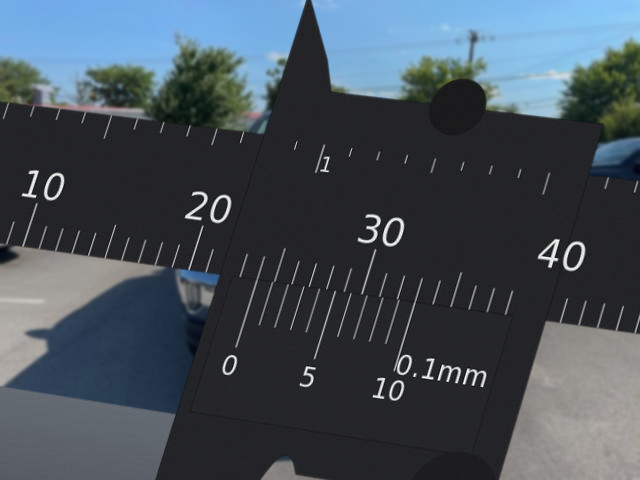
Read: value=24.0 unit=mm
